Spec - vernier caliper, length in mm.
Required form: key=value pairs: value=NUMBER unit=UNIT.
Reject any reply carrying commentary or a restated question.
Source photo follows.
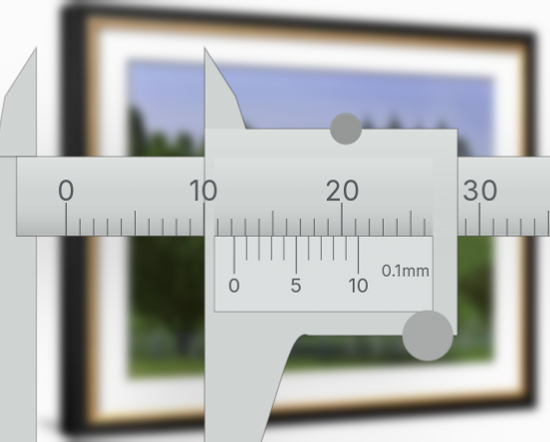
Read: value=12.2 unit=mm
